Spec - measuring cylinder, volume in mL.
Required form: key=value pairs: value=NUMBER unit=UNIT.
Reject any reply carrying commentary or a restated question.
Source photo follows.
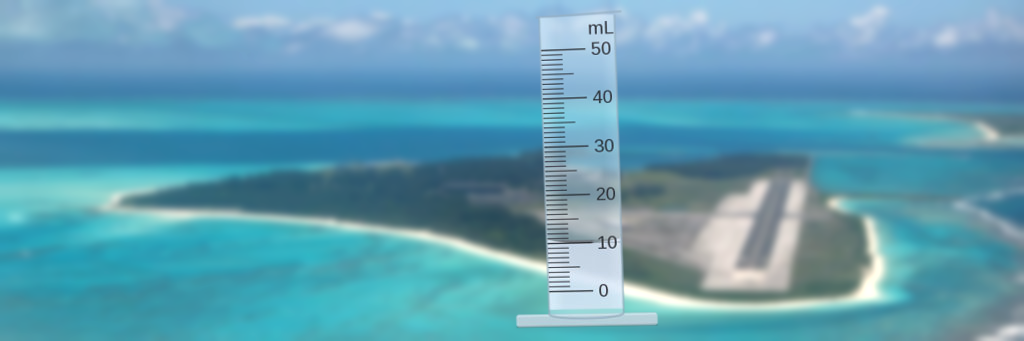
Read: value=10 unit=mL
